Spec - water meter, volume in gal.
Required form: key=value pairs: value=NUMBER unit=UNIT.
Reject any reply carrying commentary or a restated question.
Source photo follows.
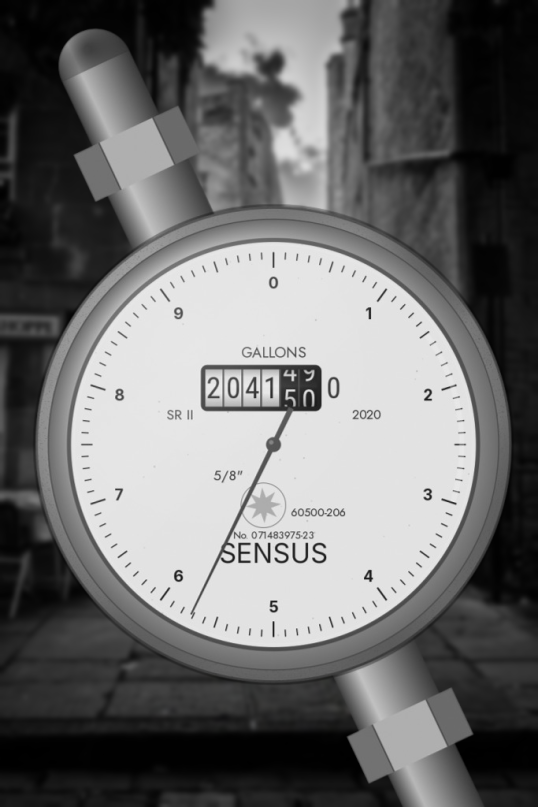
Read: value=2041495.7 unit=gal
